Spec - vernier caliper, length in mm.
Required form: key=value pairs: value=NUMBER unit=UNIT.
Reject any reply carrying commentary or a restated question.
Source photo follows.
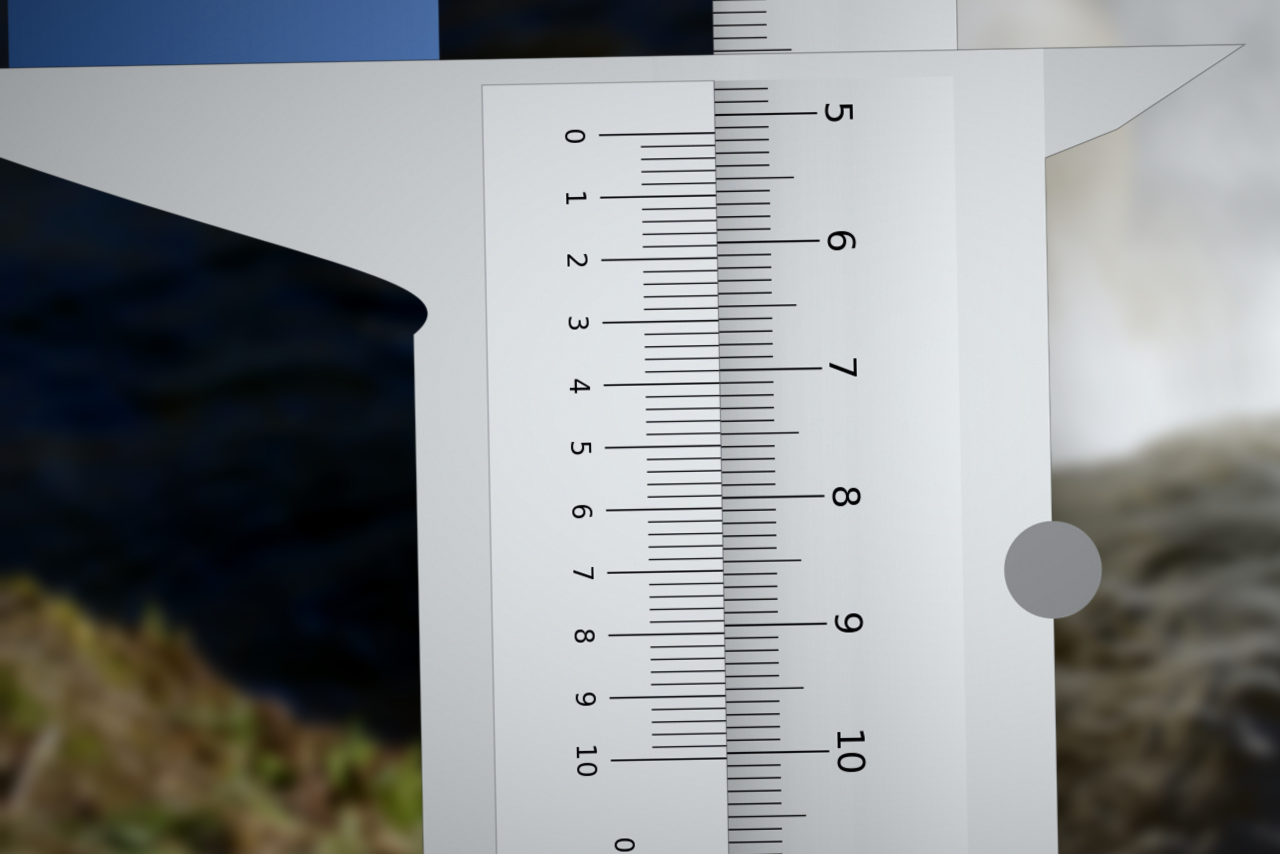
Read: value=51.4 unit=mm
